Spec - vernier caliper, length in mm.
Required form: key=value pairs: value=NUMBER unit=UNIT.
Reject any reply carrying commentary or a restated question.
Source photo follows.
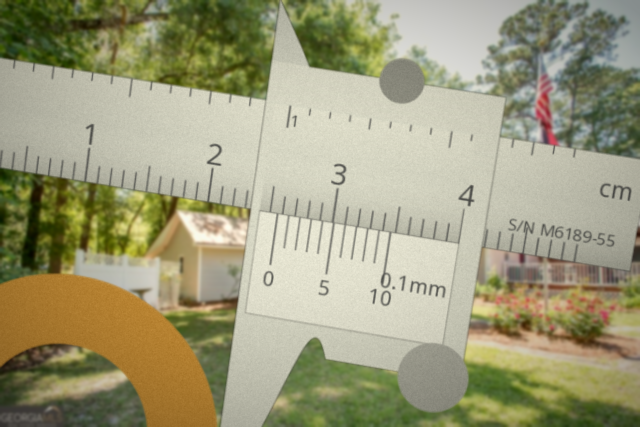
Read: value=25.6 unit=mm
